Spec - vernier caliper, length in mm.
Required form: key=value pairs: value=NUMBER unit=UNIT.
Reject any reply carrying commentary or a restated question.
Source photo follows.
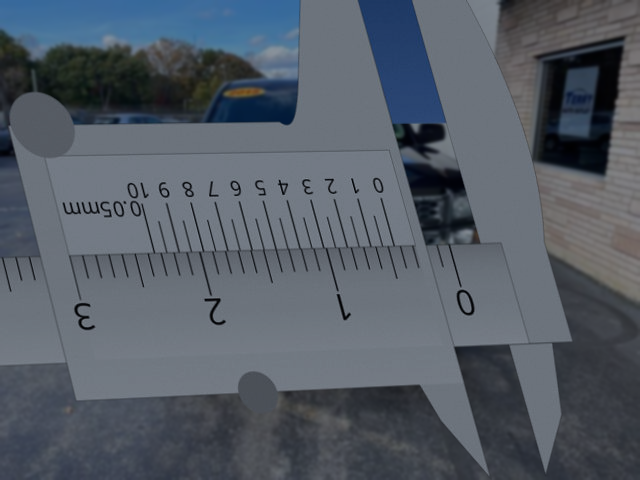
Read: value=4.5 unit=mm
